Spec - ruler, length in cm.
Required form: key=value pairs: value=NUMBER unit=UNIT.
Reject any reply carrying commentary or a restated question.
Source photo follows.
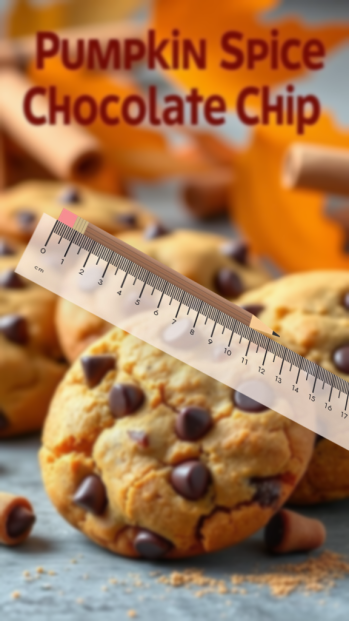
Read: value=12.5 unit=cm
